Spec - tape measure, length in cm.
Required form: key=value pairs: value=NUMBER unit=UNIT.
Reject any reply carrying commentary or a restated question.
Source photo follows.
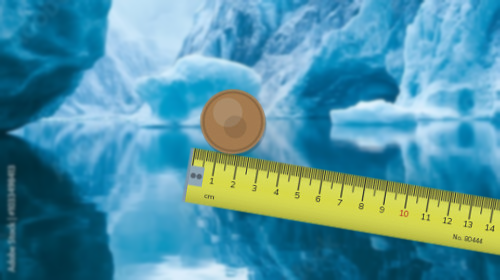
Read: value=3 unit=cm
